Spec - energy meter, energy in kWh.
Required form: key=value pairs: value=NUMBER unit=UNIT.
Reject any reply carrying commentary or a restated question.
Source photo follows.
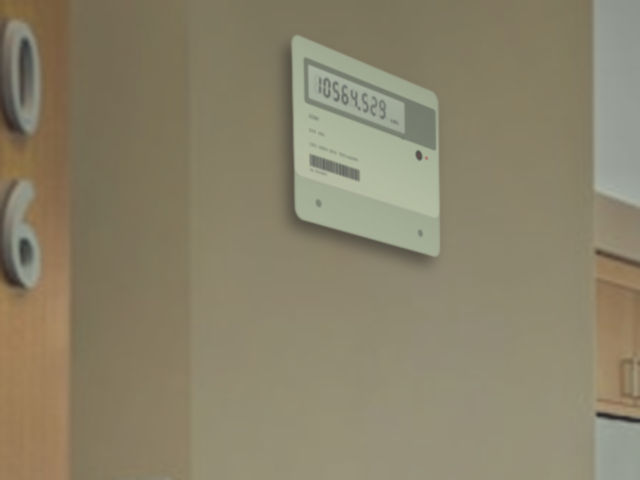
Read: value=10564.529 unit=kWh
